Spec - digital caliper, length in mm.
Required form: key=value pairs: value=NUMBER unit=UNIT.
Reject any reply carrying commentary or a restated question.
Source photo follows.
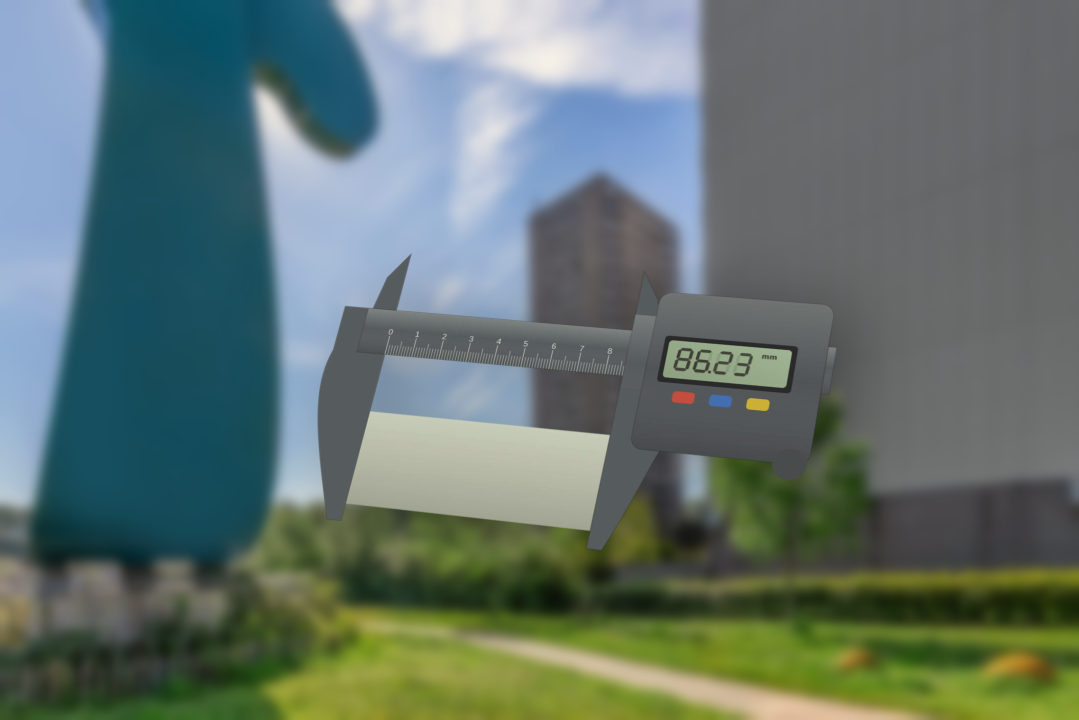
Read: value=86.23 unit=mm
